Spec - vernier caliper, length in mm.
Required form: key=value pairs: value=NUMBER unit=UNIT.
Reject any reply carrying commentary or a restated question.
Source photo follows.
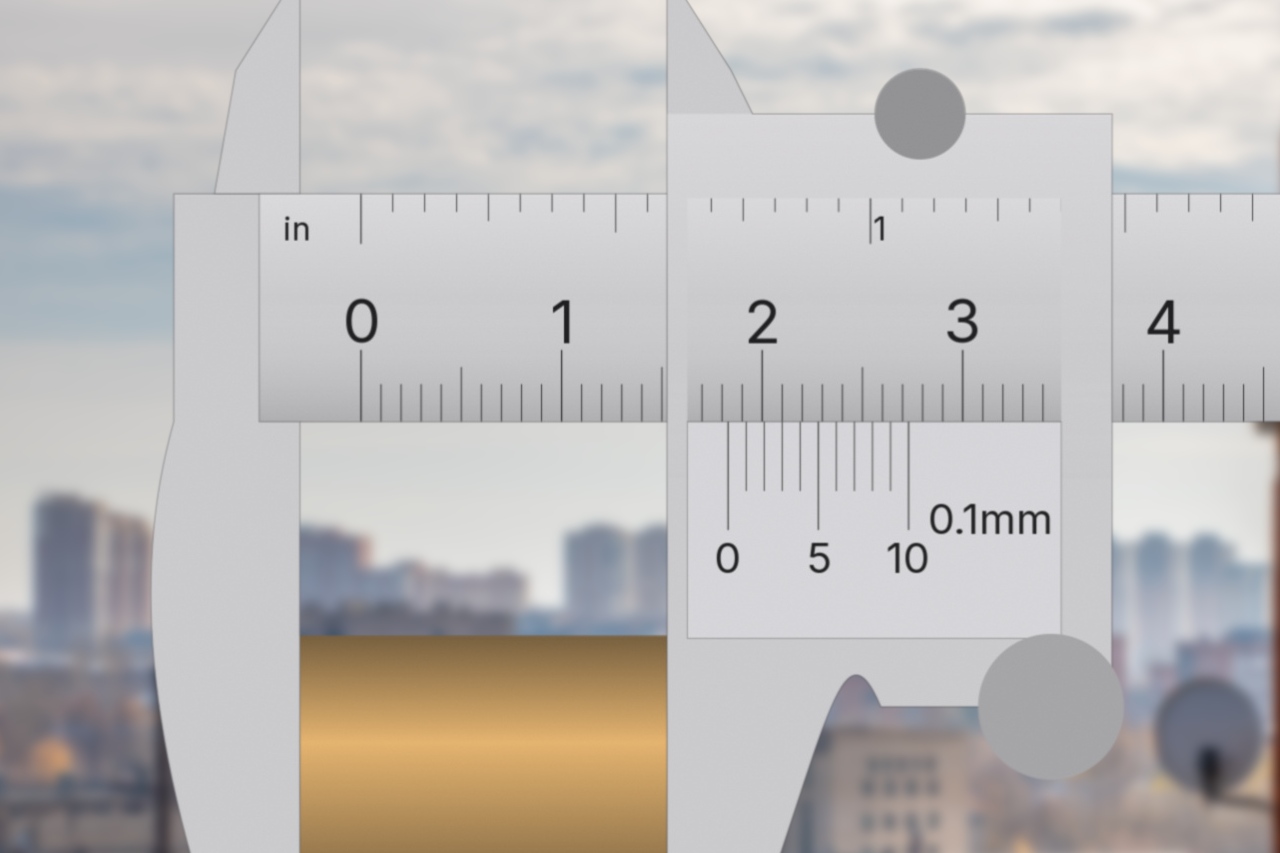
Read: value=18.3 unit=mm
